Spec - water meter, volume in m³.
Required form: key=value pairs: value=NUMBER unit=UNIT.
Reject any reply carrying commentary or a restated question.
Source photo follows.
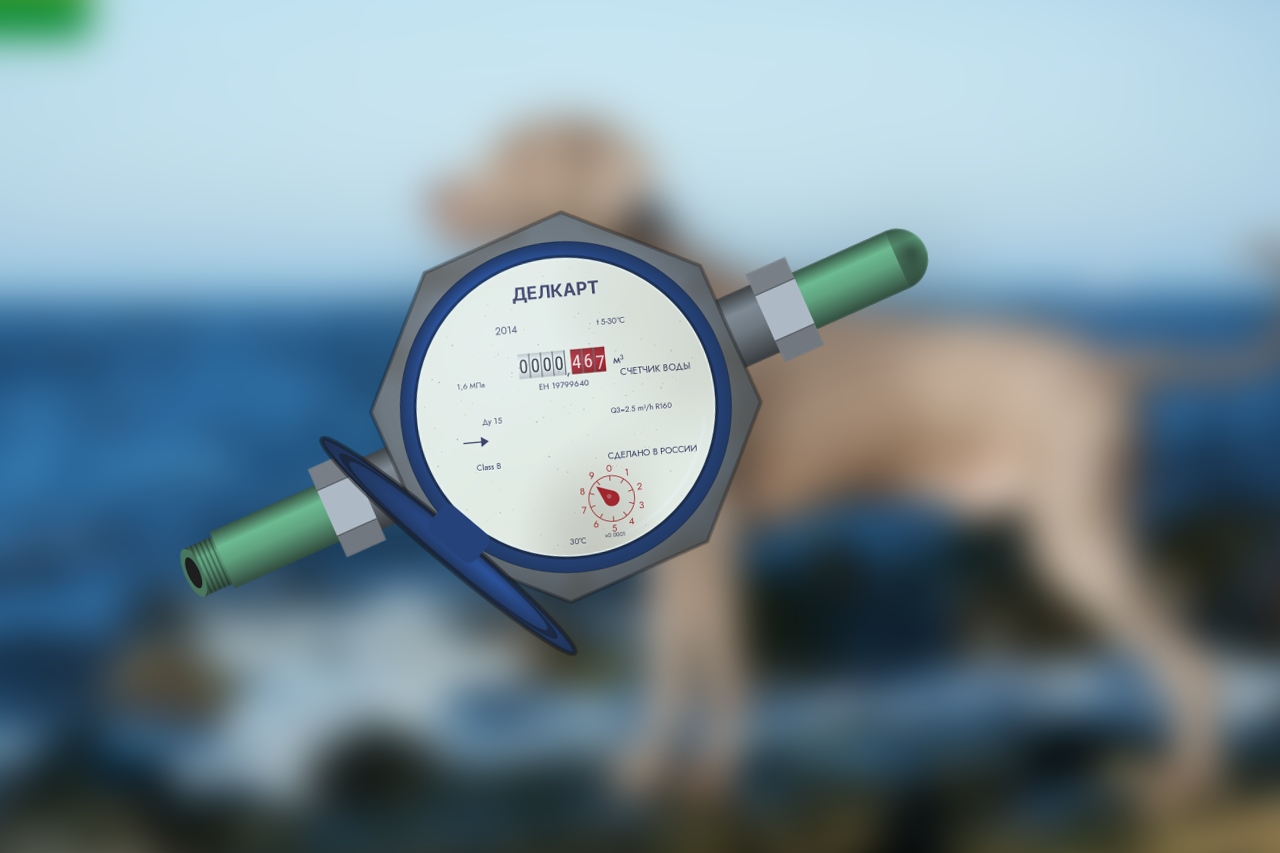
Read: value=0.4668 unit=m³
